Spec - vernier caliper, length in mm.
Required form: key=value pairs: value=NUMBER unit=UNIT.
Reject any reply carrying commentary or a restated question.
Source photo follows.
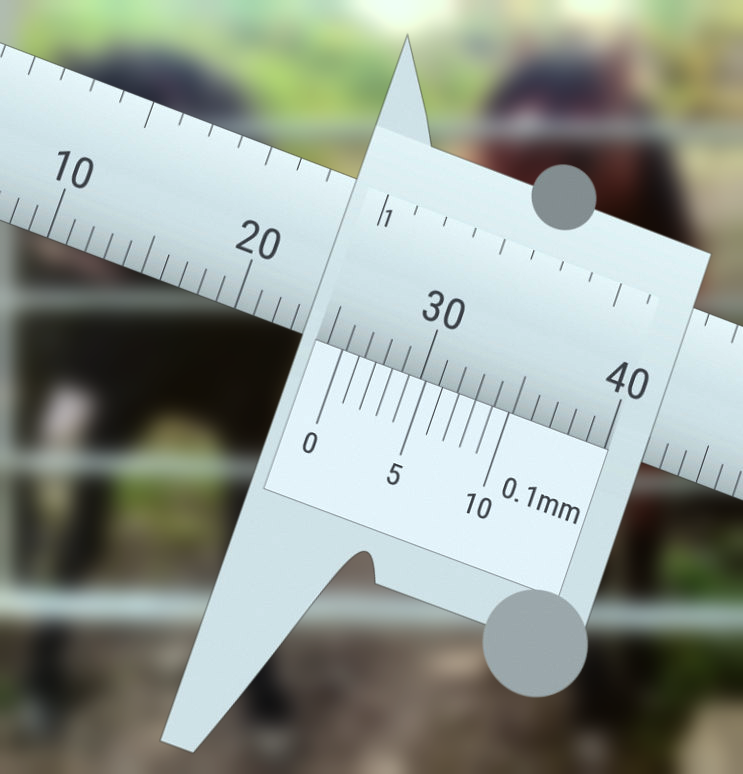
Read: value=25.8 unit=mm
